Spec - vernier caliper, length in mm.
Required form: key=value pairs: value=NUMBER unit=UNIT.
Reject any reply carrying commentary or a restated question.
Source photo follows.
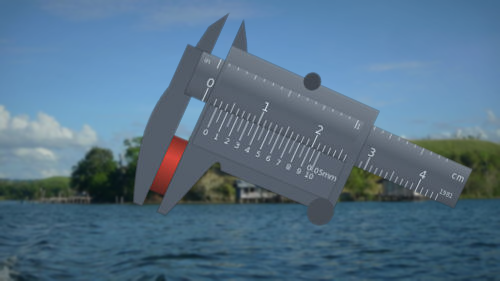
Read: value=2.6 unit=mm
